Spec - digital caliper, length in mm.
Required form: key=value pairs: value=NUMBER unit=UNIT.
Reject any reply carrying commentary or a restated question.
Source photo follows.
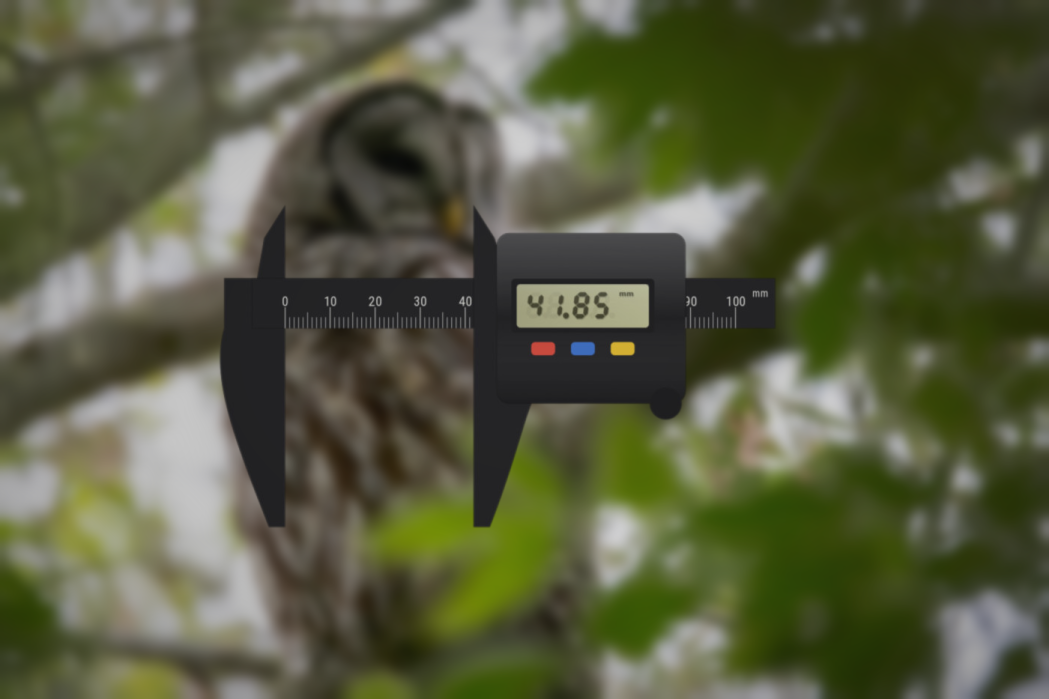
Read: value=41.85 unit=mm
